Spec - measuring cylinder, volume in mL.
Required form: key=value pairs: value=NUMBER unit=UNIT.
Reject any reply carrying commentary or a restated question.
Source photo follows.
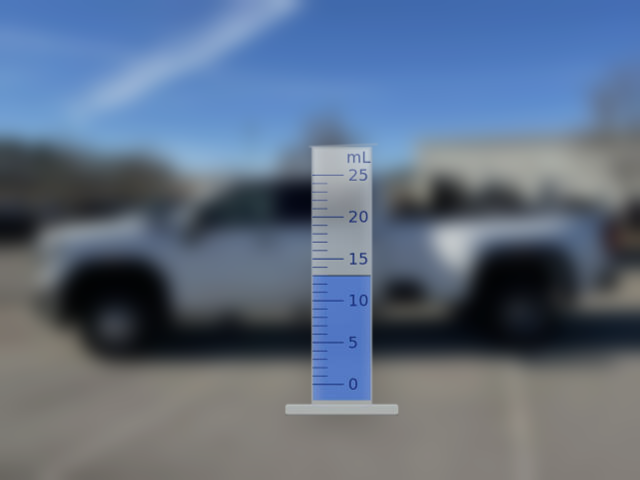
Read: value=13 unit=mL
